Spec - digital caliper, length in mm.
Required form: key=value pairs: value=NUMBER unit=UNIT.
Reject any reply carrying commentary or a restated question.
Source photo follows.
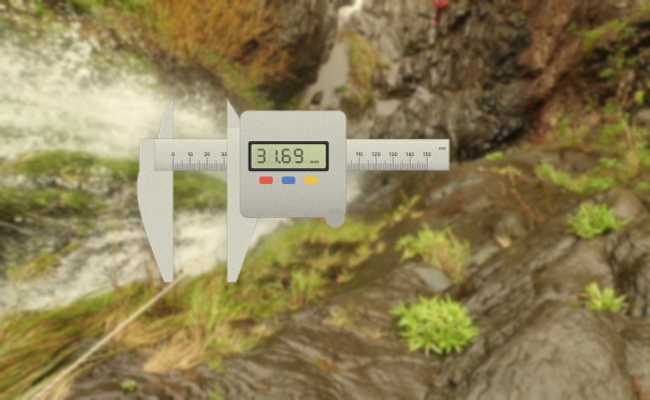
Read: value=31.69 unit=mm
